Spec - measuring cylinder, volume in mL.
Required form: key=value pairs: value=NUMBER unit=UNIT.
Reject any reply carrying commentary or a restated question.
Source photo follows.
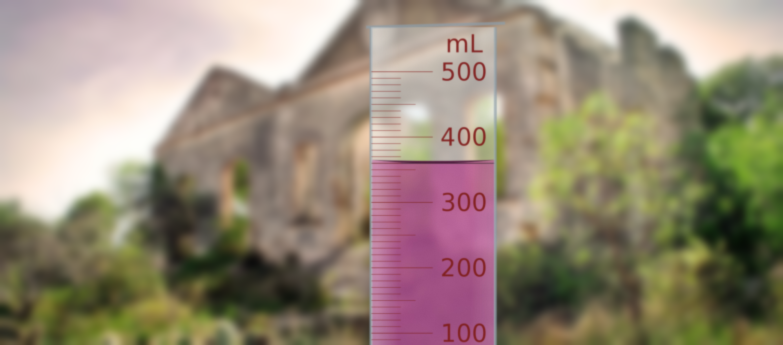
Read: value=360 unit=mL
